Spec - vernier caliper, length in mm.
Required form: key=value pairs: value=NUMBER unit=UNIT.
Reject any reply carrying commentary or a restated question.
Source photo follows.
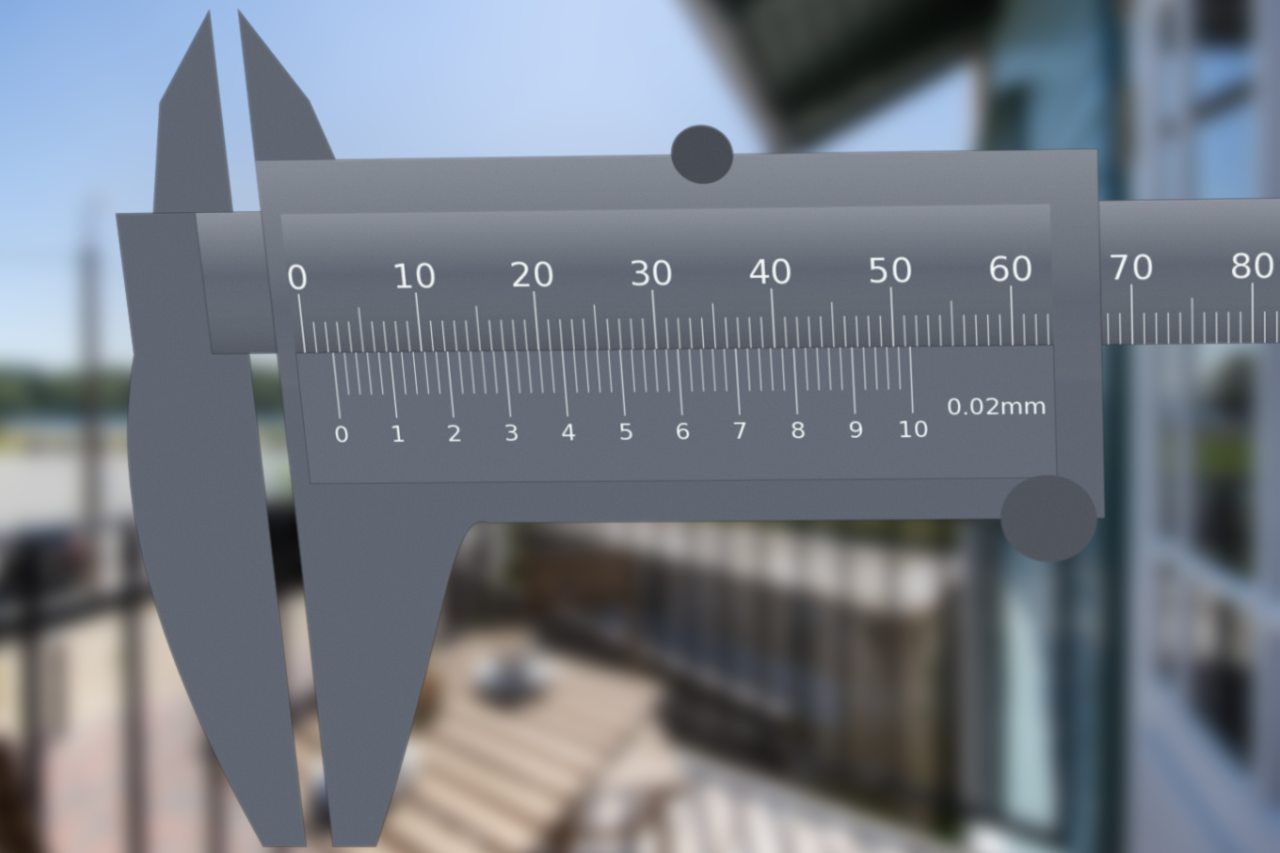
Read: value=2.4 unit=mm
